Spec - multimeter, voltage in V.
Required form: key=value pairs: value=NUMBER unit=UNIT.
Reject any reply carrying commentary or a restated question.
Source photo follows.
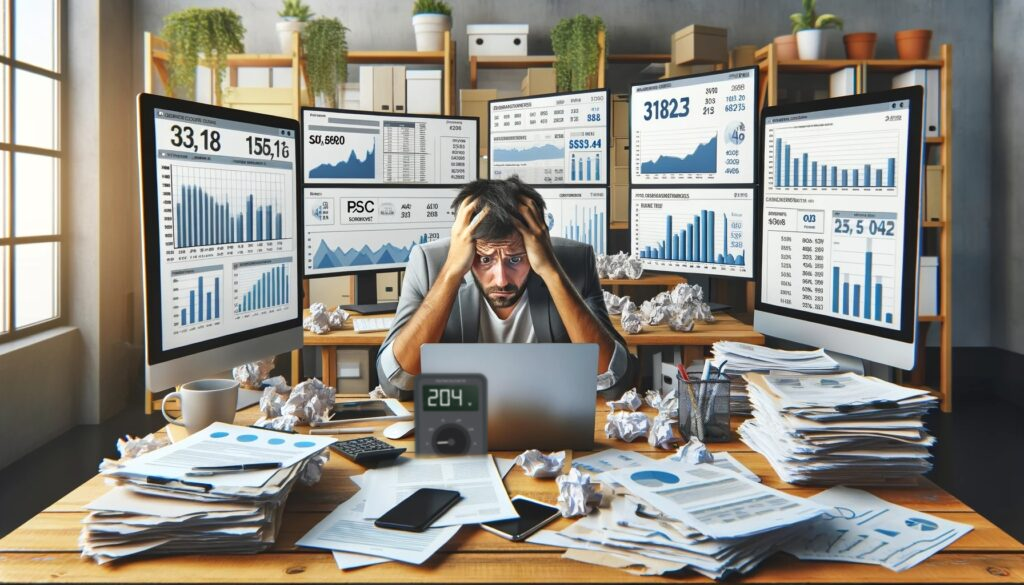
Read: value=204 unit=V
